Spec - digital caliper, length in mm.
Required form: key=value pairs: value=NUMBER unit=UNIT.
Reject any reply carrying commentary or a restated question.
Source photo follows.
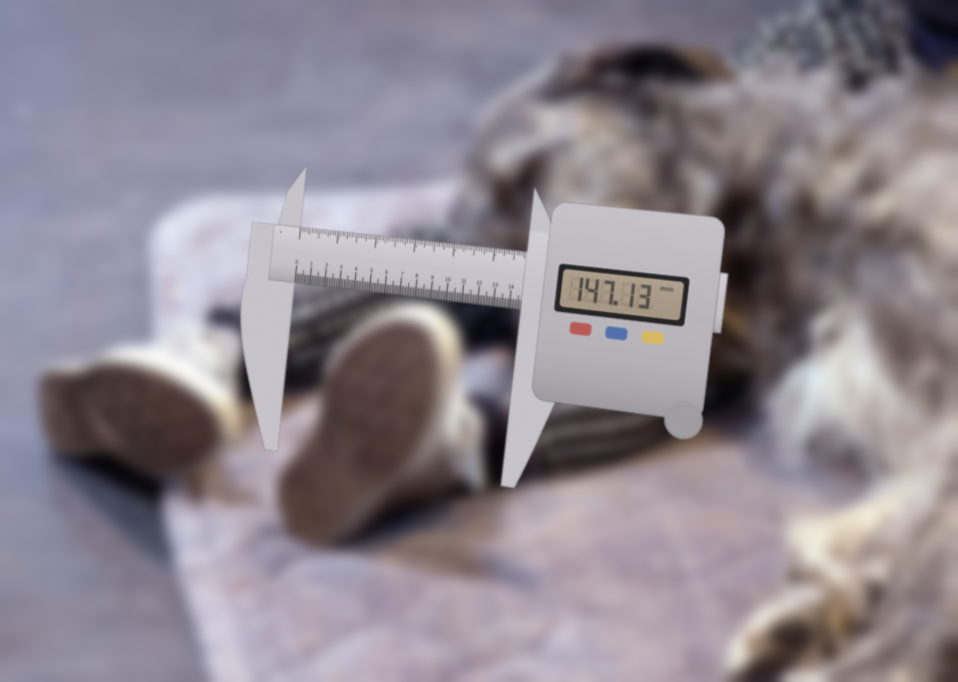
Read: value=147.13 unit=mm
